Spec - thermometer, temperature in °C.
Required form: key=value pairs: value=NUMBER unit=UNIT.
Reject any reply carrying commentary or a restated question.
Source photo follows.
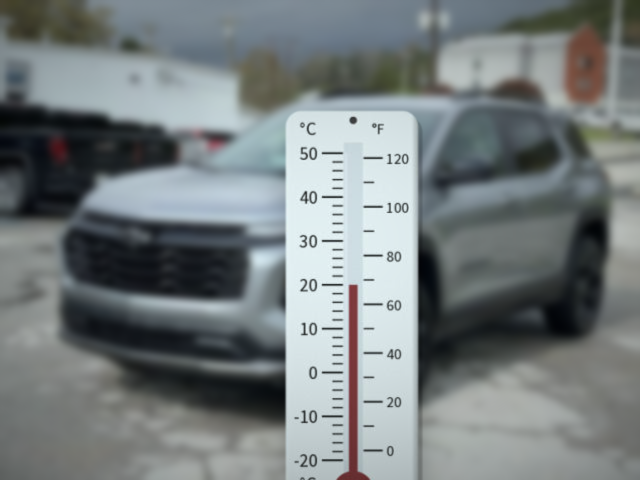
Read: value=20 unit=°C
